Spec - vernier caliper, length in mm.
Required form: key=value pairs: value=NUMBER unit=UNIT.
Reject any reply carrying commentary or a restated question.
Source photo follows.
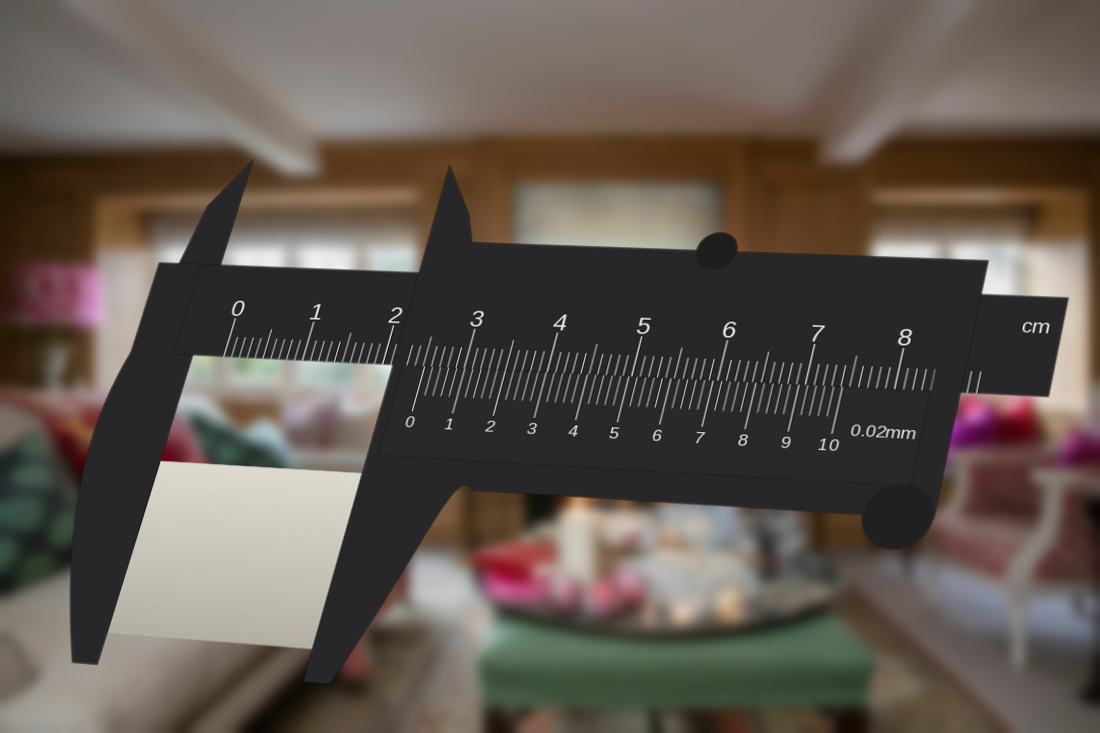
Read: value=25.2 unit=mm
